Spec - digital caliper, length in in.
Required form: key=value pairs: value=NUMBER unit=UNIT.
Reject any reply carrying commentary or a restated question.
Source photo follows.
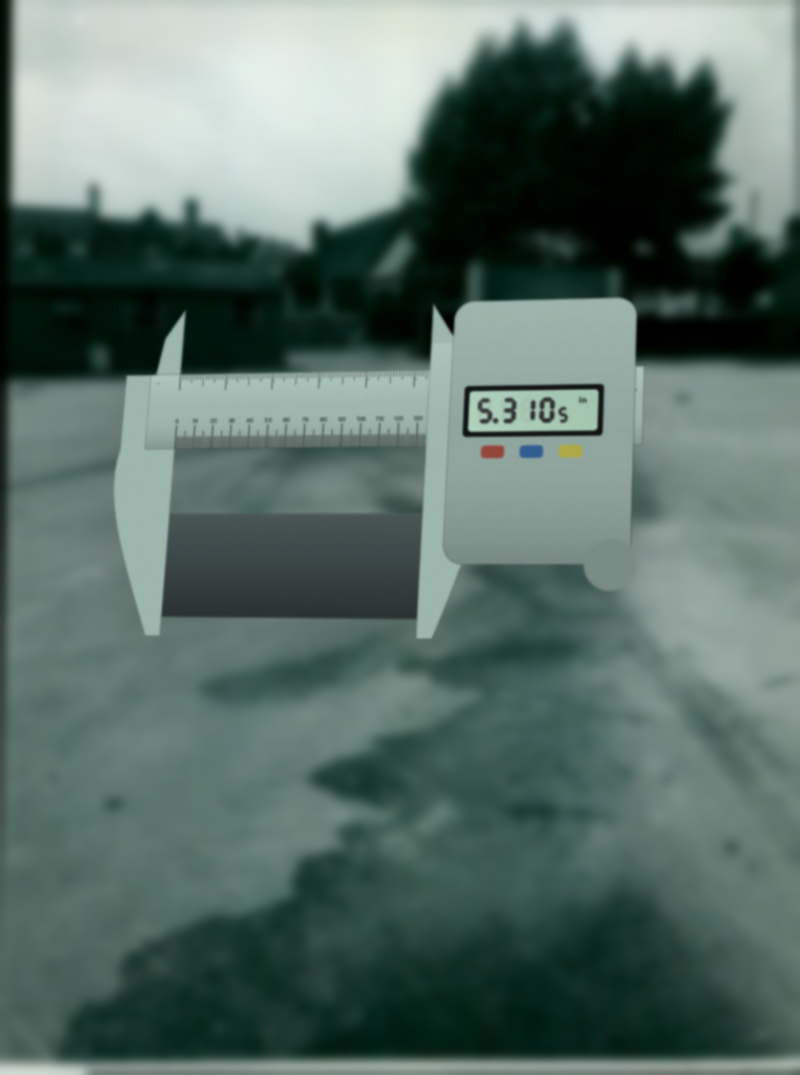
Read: value=5.3105 unit=in
